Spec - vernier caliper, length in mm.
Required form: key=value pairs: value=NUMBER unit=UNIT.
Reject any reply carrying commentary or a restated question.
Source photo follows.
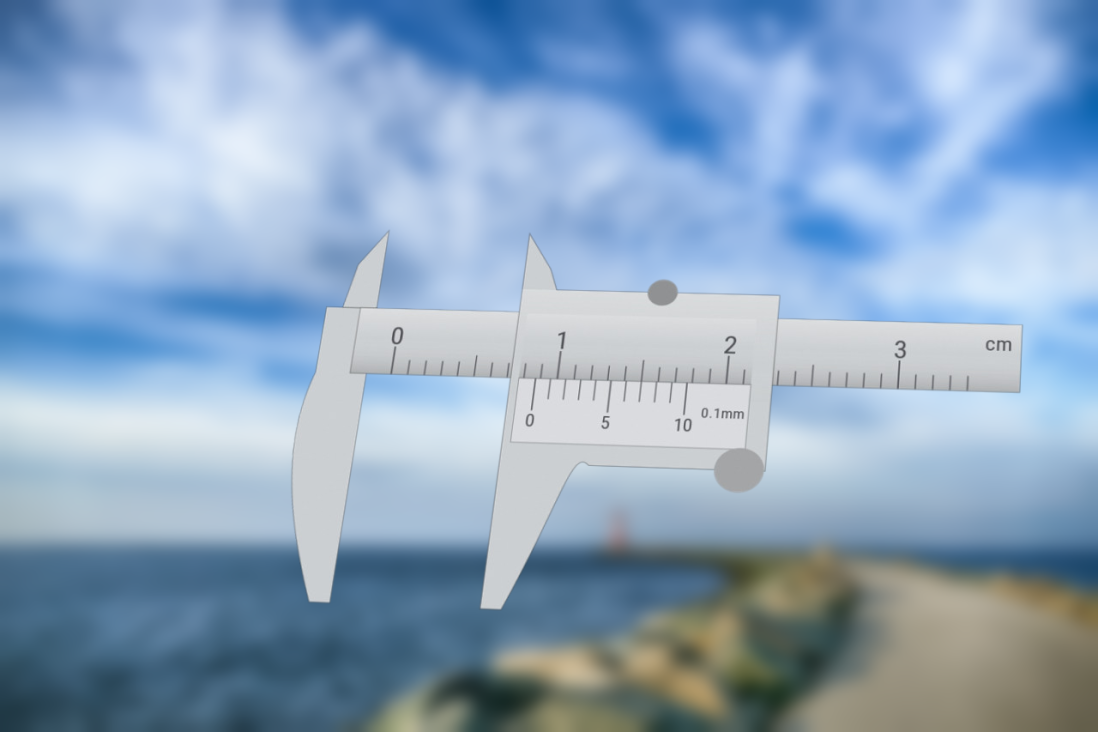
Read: value=8.7 unit=mm
